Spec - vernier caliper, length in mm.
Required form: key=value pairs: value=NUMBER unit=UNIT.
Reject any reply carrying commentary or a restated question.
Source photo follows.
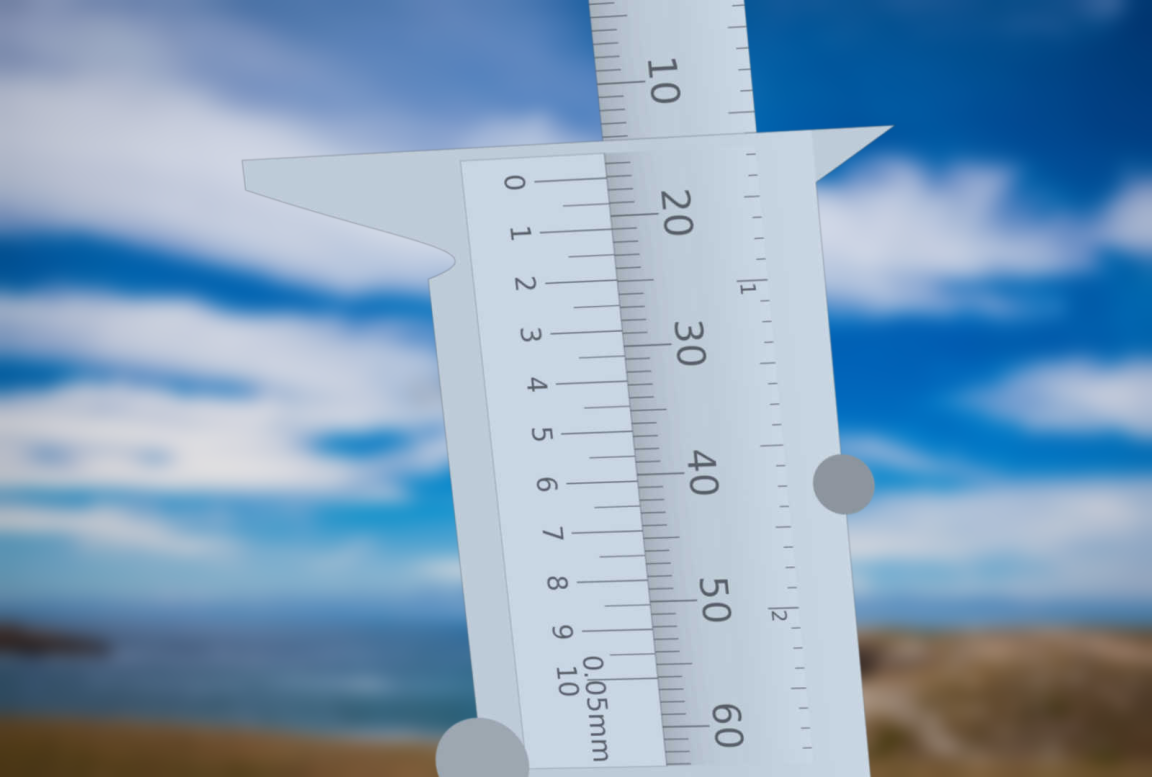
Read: value=17.1 unit=mm
